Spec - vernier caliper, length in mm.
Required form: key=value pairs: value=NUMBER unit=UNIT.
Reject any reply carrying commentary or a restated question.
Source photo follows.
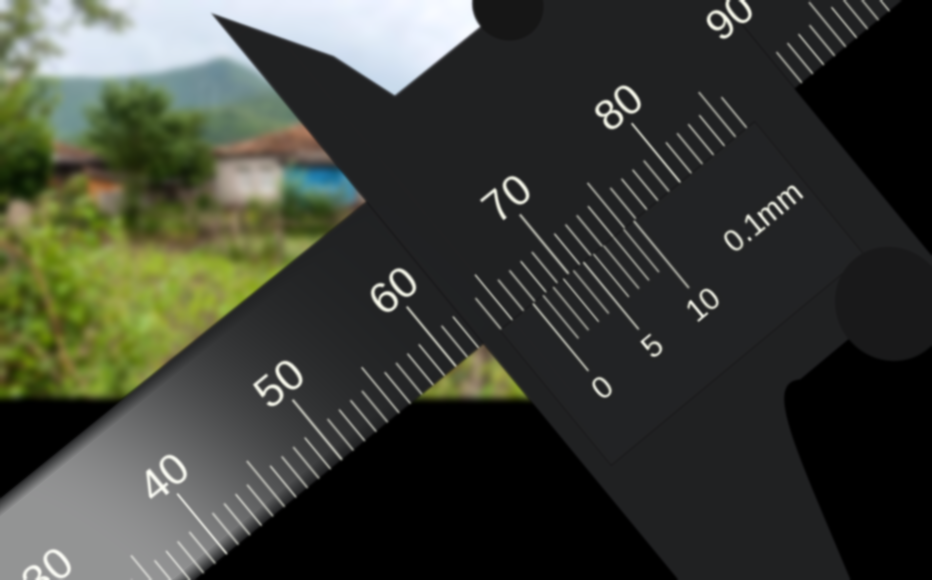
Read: value=66.8 unit=mm
